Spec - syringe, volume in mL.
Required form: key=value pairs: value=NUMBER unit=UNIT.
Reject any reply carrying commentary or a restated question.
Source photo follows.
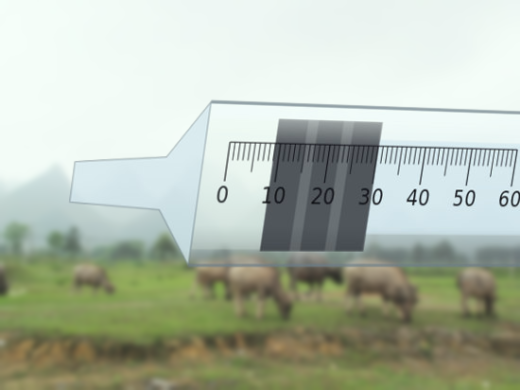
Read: value=9 unit=mL
